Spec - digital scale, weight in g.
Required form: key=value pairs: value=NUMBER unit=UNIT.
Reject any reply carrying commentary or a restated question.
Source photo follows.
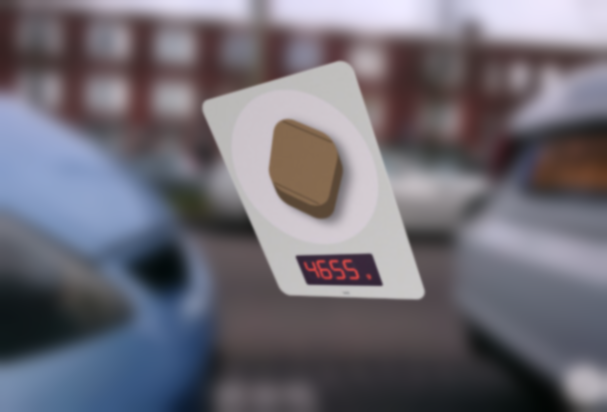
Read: value=4655 unit=g
